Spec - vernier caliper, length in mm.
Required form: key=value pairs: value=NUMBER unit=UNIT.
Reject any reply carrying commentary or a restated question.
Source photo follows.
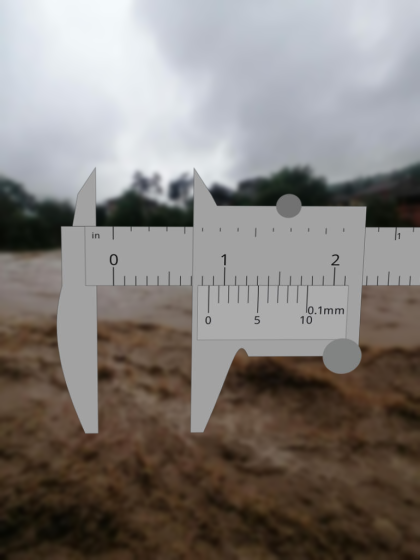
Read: value=8.6 unit=mm
